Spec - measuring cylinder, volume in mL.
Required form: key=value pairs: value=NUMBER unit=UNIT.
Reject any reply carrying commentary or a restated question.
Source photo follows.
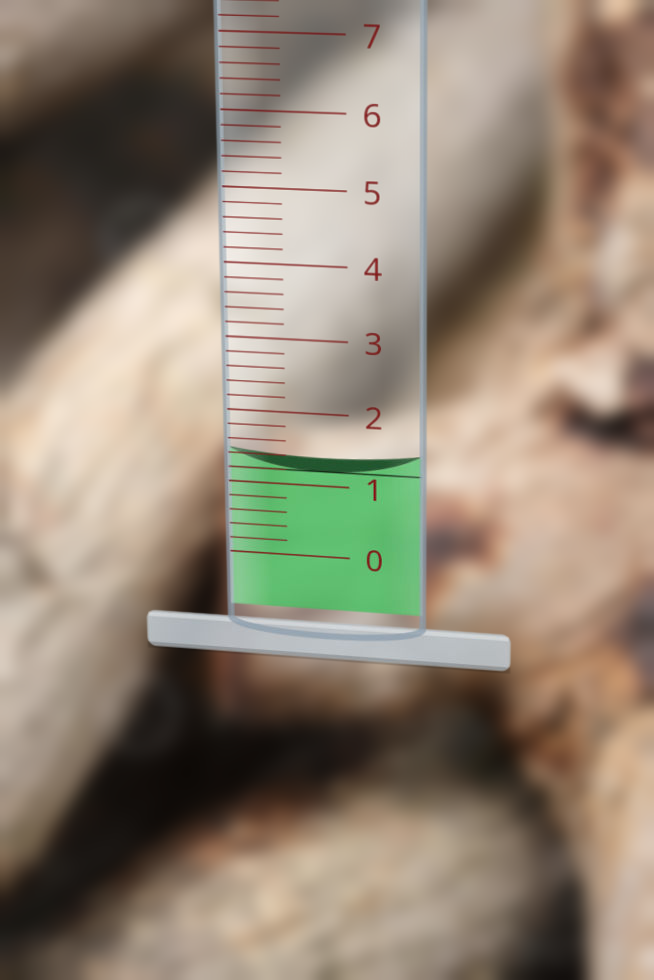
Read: value=1.2 unit=mL
